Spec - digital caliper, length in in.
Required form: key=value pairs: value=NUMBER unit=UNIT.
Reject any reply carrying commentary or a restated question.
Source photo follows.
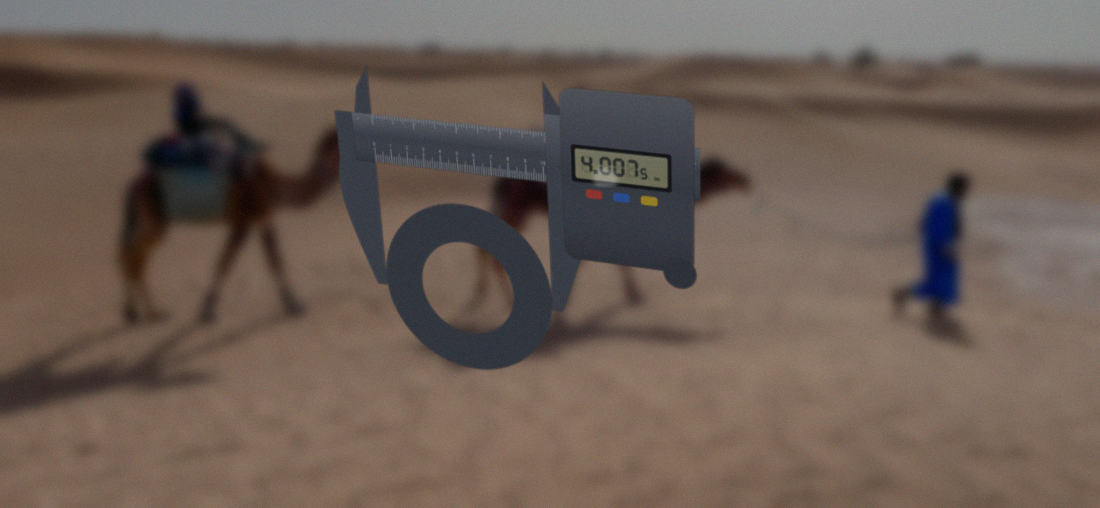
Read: value=4.0075 unit=in
